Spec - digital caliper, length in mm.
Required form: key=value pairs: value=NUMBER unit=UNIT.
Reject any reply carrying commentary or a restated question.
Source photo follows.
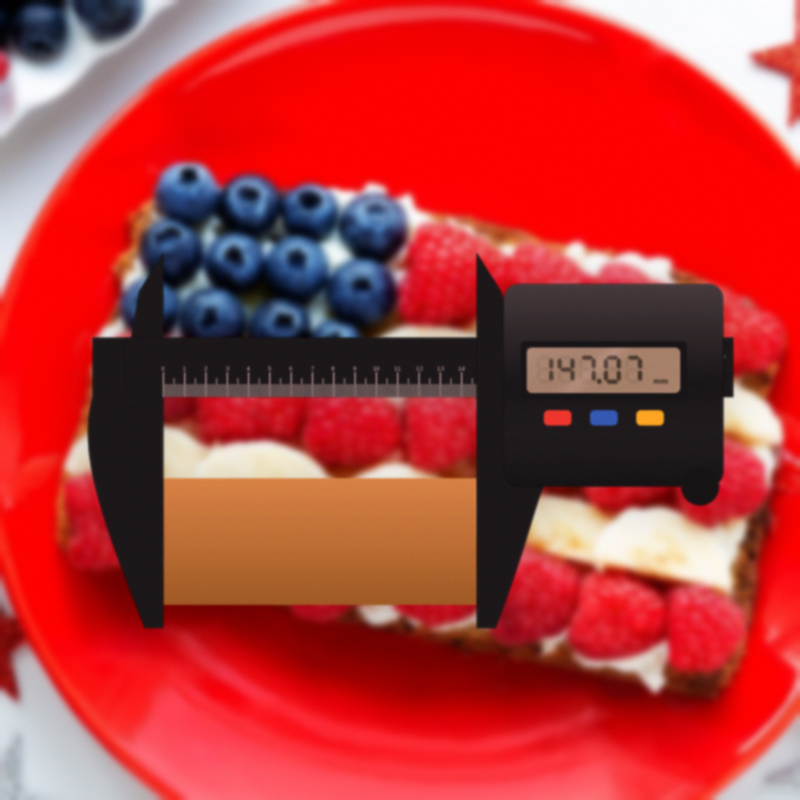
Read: value=147.07 unit=mm
